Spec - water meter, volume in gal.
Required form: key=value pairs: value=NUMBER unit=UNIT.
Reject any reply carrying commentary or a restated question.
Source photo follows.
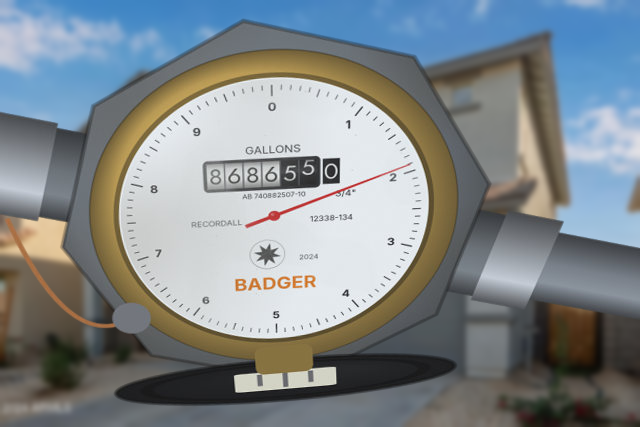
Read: value=8686551.9 unit=gal
